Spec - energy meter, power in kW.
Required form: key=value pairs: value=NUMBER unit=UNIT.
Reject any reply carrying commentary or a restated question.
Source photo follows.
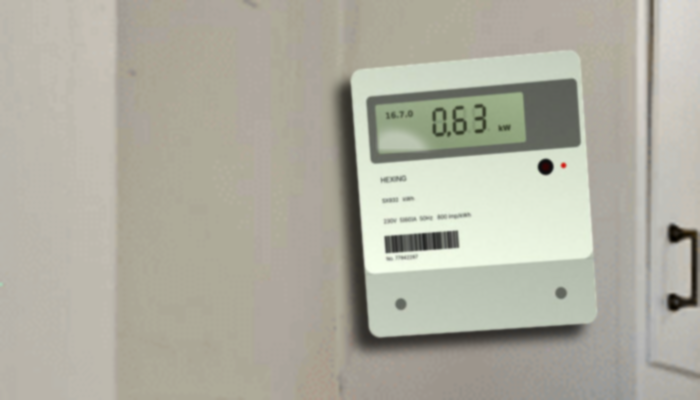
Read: value=0.63 unit=kW
